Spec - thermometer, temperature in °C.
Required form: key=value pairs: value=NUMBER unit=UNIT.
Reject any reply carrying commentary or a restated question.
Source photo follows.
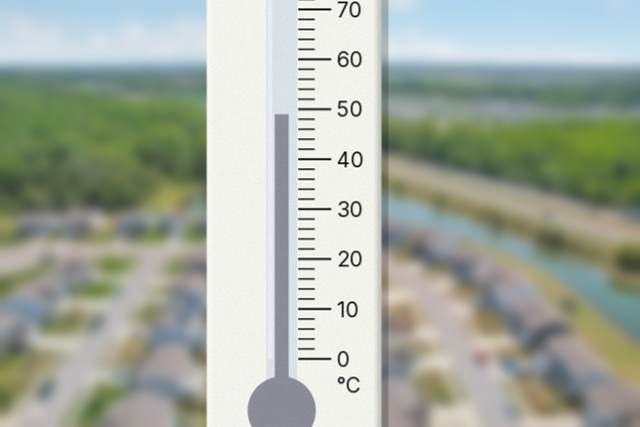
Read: value=49 unit=°C
